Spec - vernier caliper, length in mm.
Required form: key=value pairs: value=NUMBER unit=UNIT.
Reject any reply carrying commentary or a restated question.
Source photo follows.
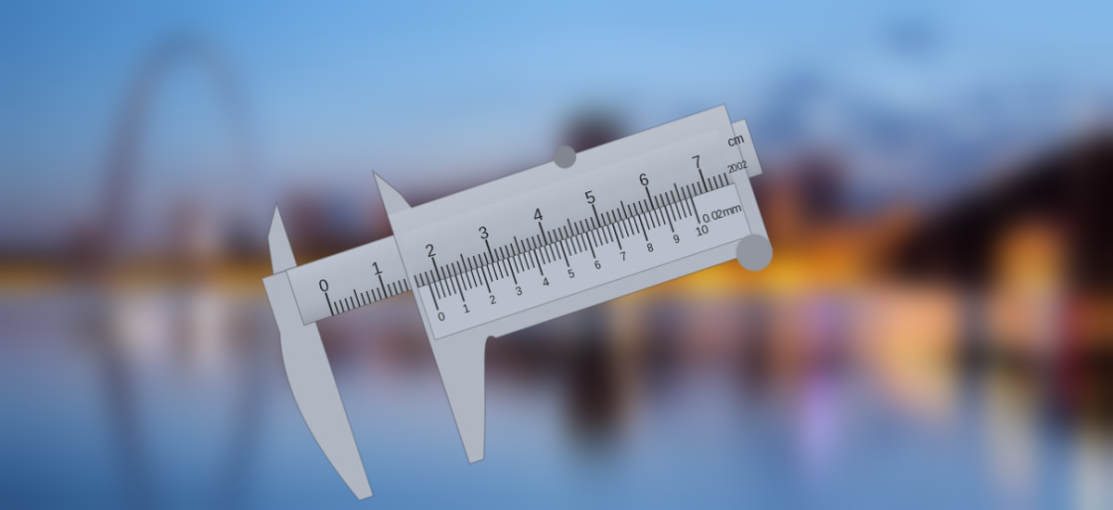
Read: value=18.0 unit=mm
